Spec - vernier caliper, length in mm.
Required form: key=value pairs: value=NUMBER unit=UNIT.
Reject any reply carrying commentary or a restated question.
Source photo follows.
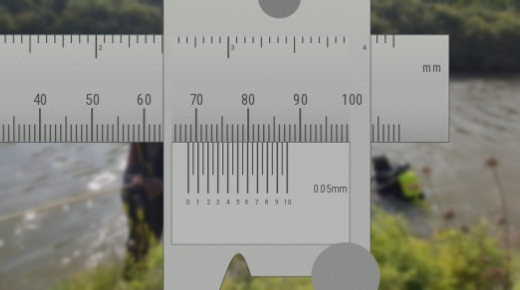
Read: value=68.5 unit=mm
